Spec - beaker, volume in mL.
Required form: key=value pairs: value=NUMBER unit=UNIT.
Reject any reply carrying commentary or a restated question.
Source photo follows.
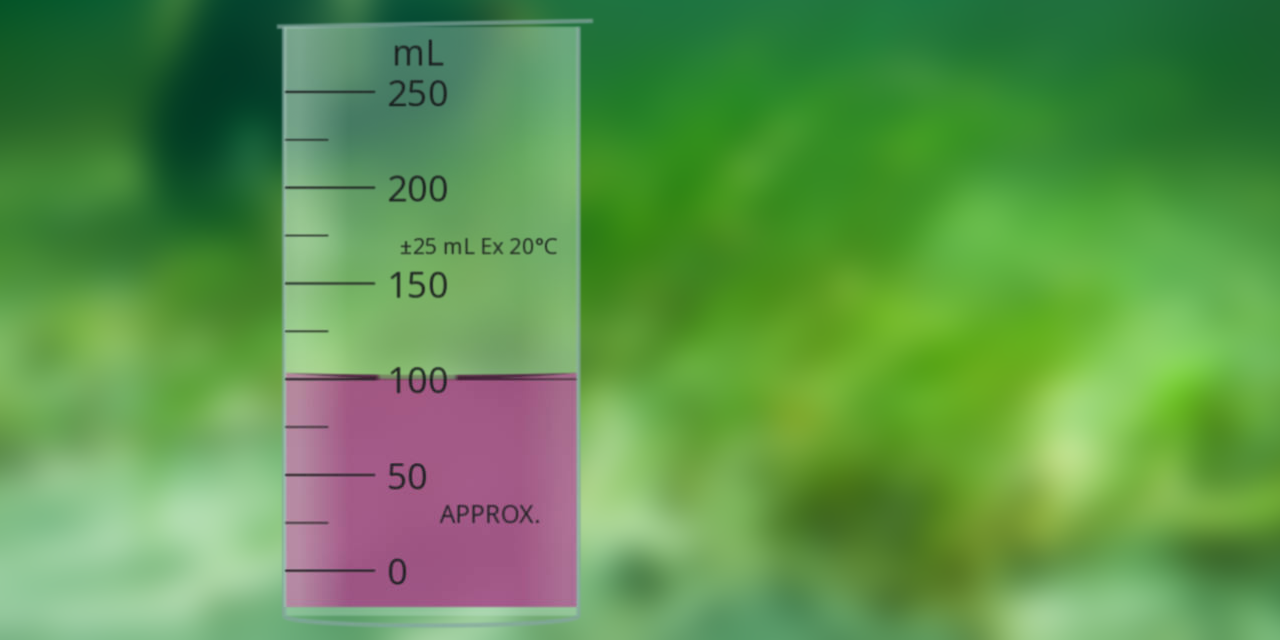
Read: value=100 unit=mL
